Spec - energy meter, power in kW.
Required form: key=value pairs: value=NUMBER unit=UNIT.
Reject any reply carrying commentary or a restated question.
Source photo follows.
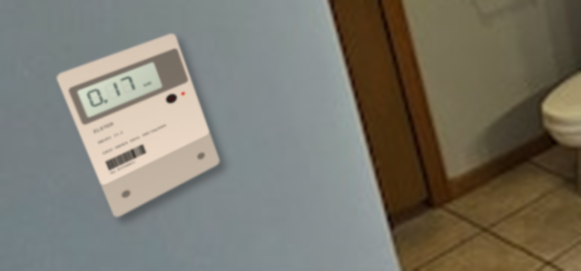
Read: value=0.17 unit=kW
